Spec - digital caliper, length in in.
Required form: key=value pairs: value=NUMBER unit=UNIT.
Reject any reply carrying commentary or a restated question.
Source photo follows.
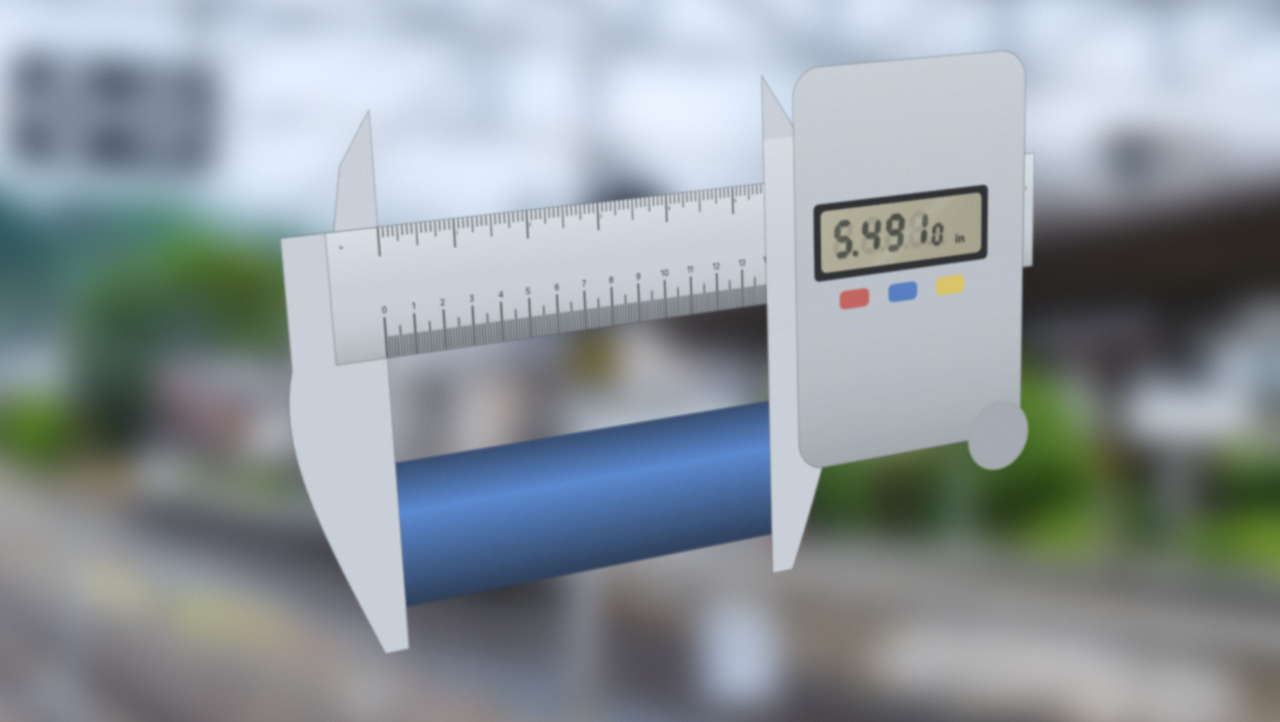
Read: value=5.4910 unit=in
